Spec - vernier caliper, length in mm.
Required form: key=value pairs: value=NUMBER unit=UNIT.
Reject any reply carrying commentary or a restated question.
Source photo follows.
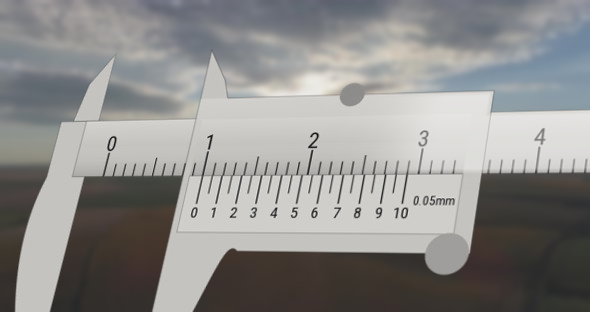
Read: value=10.0 unit=mm
